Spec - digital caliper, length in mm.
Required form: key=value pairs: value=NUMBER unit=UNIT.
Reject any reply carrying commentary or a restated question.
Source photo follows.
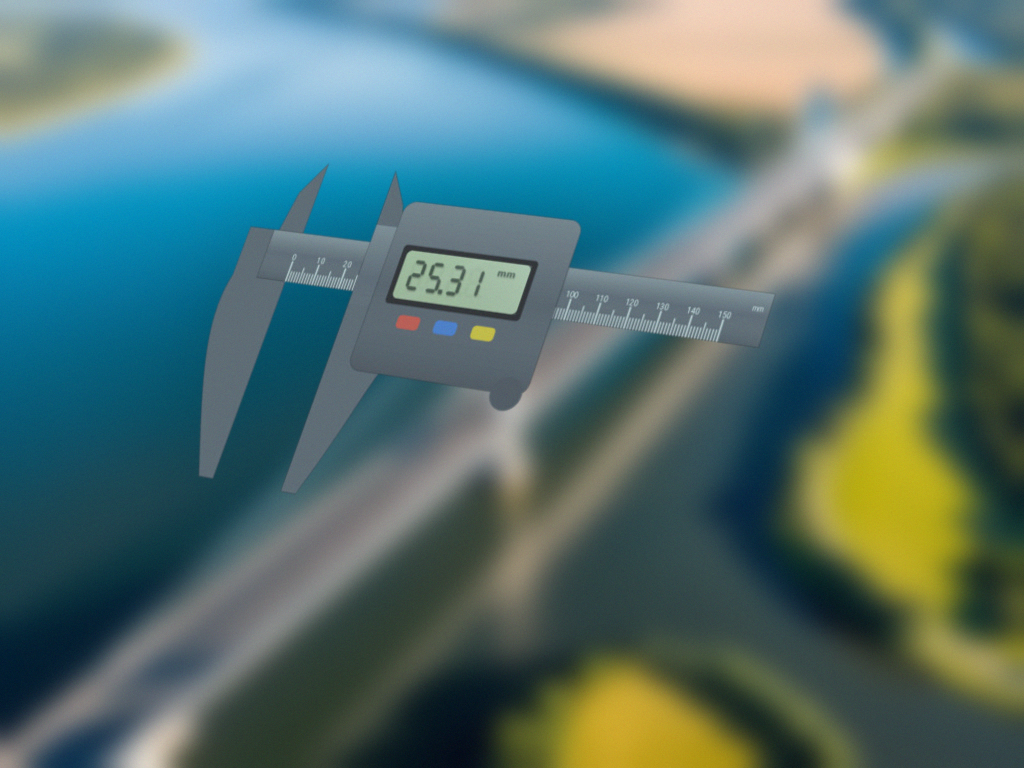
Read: value=25.31 unit=mm
